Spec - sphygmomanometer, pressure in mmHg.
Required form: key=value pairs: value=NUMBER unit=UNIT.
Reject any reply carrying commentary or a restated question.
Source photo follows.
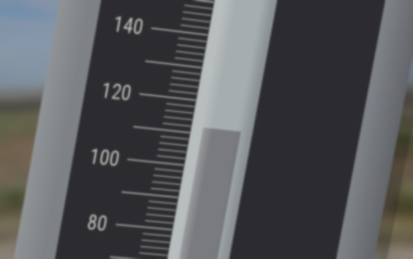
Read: value=112 unit=mmHg
